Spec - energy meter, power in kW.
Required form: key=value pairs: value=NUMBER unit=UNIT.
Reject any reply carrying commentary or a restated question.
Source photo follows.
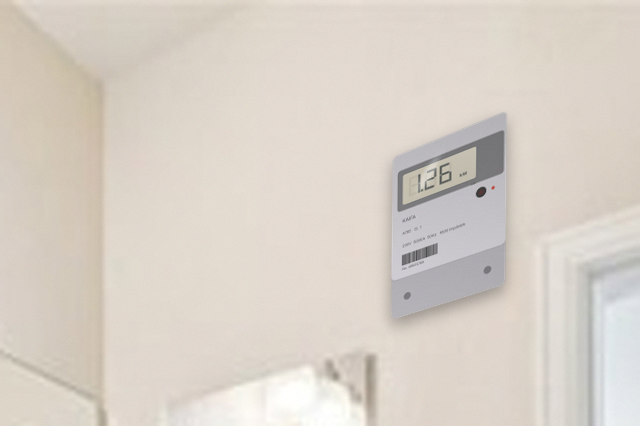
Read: value=1.26 unit=kW
